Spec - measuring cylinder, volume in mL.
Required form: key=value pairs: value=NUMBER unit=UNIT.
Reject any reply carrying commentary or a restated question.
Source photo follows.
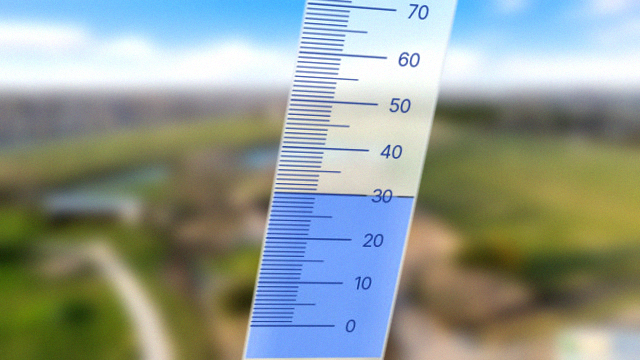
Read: value=30 unit=mL
